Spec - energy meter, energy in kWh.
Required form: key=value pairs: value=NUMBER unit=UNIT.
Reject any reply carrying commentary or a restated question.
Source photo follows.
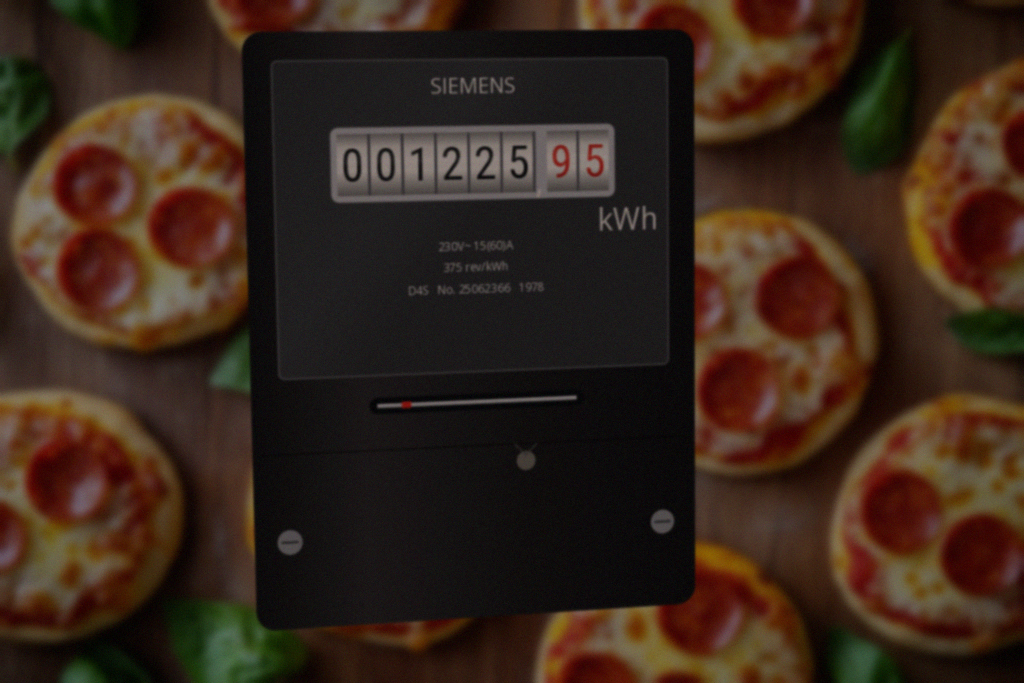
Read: value=1225.95 unit=kWh
